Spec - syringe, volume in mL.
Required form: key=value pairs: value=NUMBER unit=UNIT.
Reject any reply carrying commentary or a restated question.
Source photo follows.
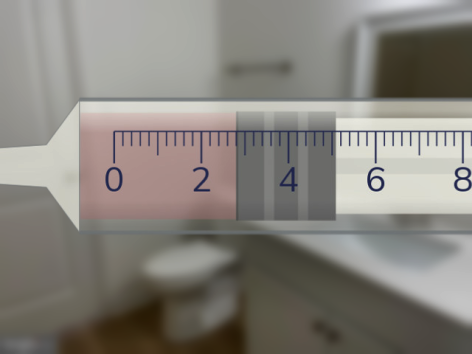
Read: value=2.8 unit=mL
